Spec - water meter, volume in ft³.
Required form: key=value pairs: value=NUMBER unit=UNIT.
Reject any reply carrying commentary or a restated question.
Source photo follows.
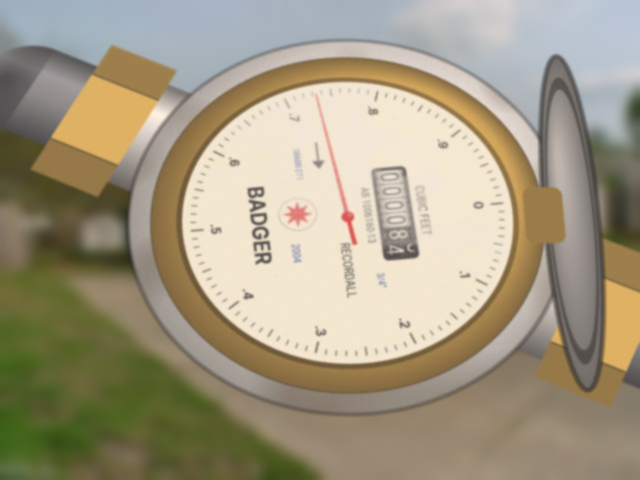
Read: value=83.73 unit=ft³
